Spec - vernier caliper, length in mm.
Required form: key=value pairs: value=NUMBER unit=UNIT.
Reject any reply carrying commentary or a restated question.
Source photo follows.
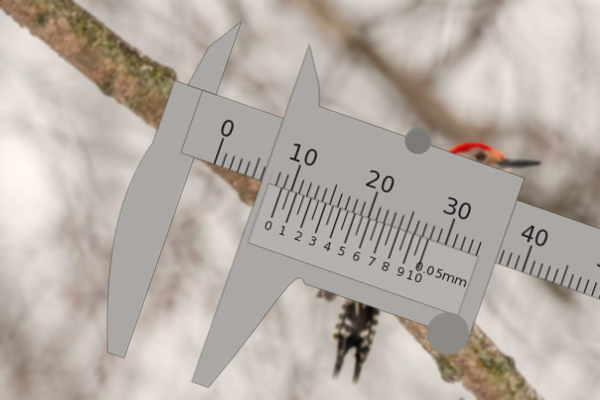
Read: value=8.8 unit=mm
